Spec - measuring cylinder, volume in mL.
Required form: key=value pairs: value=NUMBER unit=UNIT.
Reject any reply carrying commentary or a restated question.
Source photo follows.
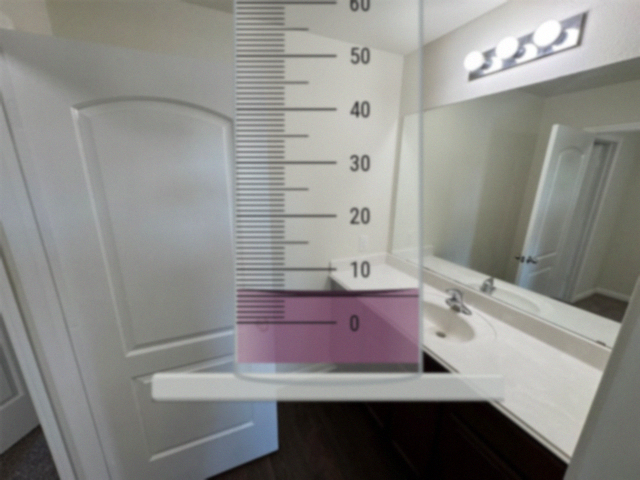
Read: value=5 unit=mL
